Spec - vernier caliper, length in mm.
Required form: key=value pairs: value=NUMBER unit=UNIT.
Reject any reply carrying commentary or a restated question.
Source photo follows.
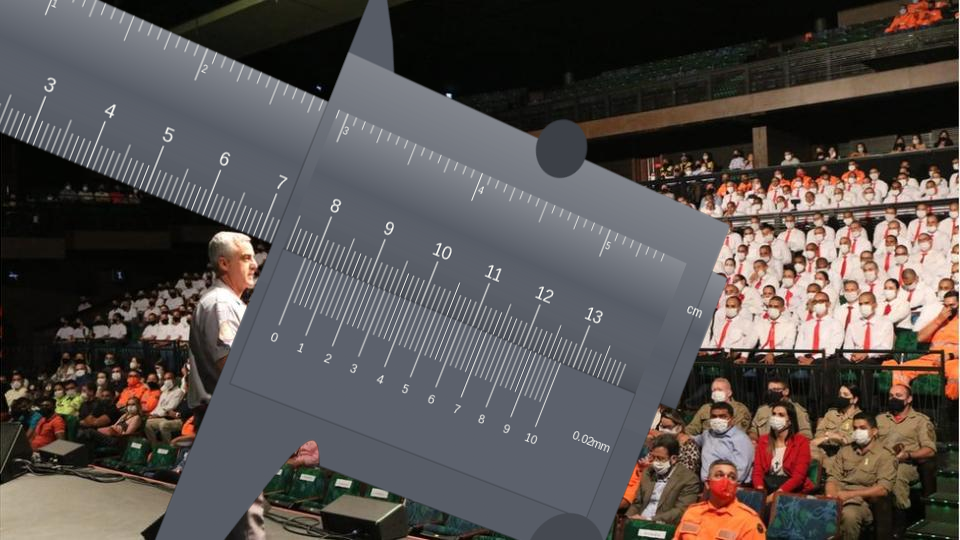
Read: value=78.5 unit=mm
